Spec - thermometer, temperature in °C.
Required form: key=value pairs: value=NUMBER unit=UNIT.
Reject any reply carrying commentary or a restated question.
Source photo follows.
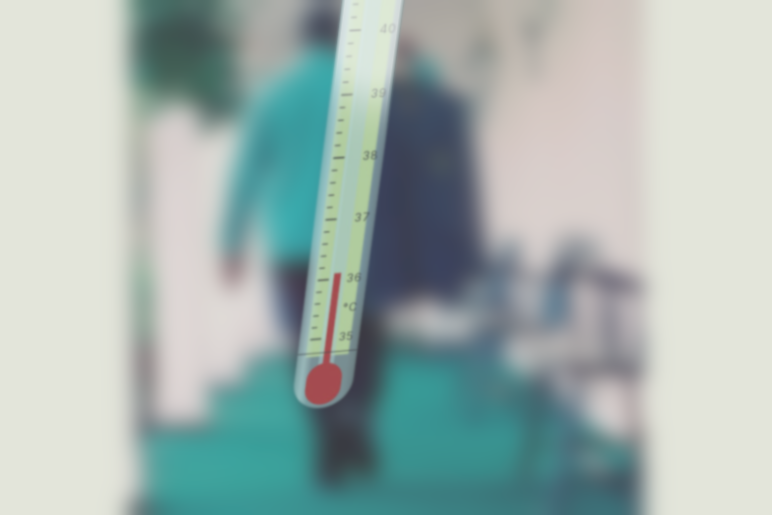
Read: value=36.1 unit=°C
